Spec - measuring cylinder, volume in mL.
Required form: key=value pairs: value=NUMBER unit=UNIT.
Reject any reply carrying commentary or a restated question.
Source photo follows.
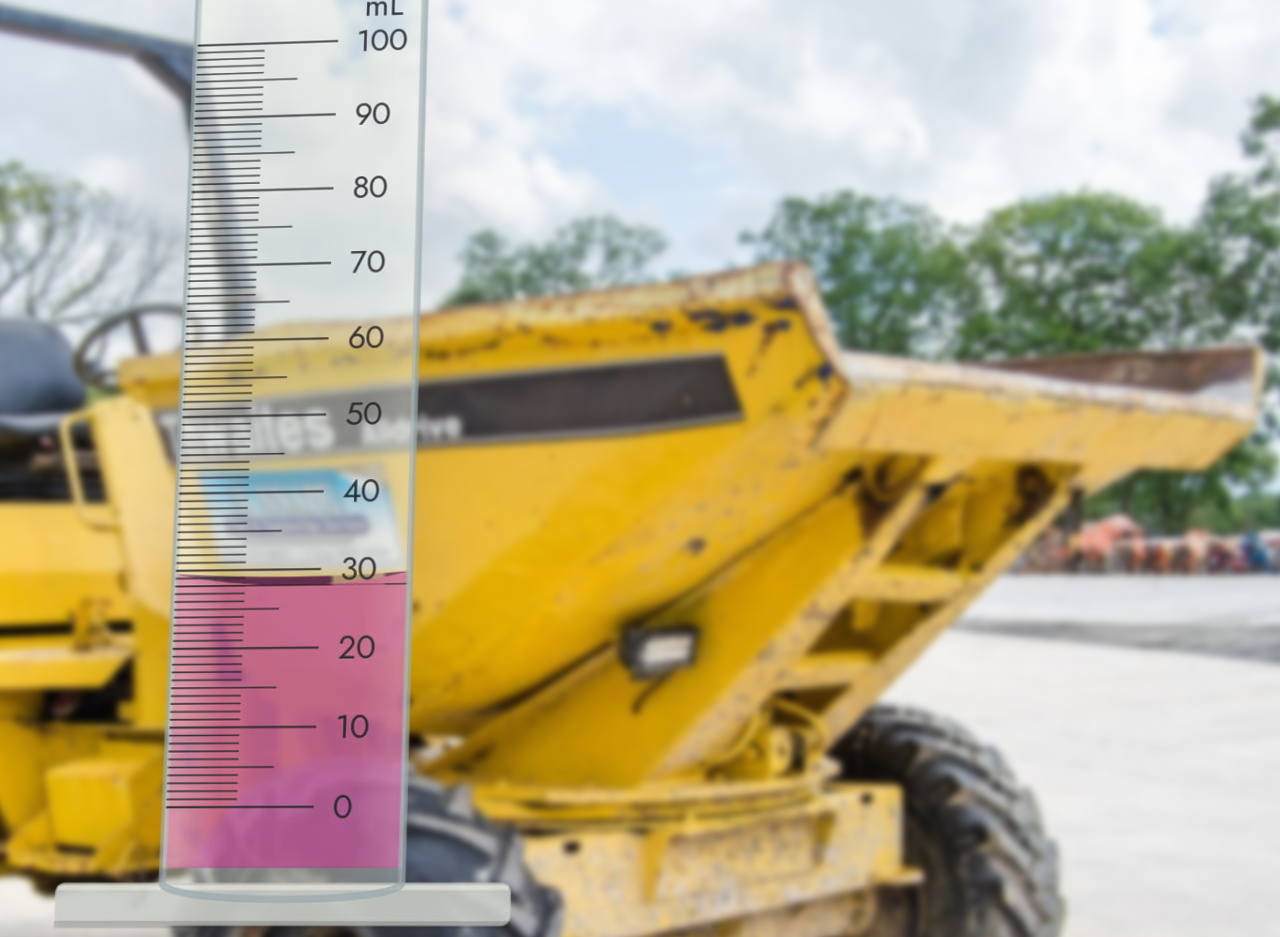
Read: value=28 unit=mL
